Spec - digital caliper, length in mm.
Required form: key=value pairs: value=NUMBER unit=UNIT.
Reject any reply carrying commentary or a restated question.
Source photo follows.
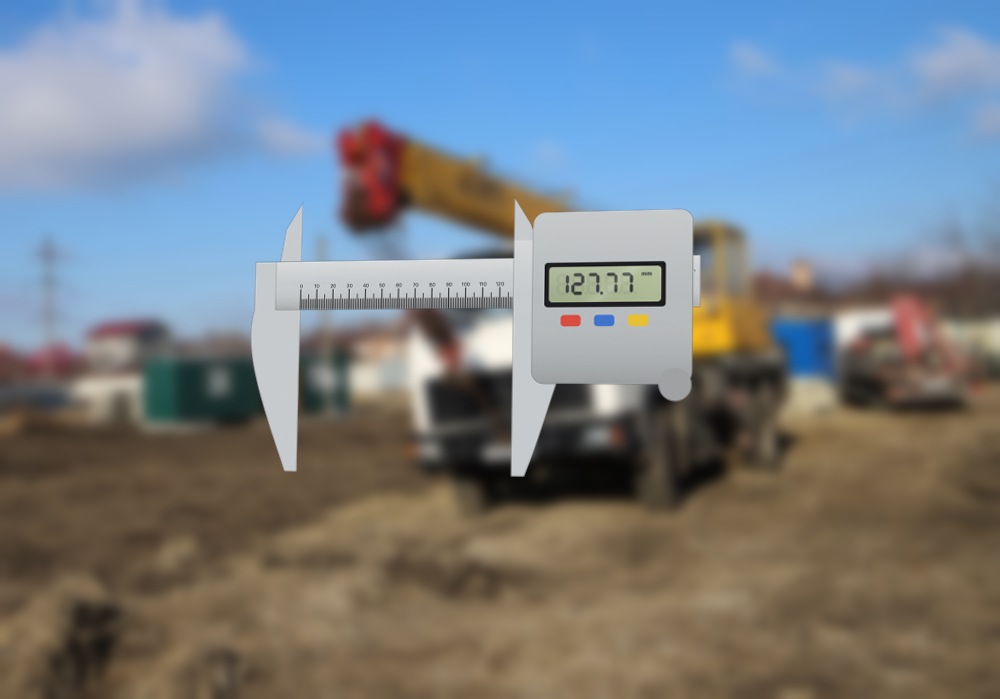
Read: value=127.77 unit=mm
